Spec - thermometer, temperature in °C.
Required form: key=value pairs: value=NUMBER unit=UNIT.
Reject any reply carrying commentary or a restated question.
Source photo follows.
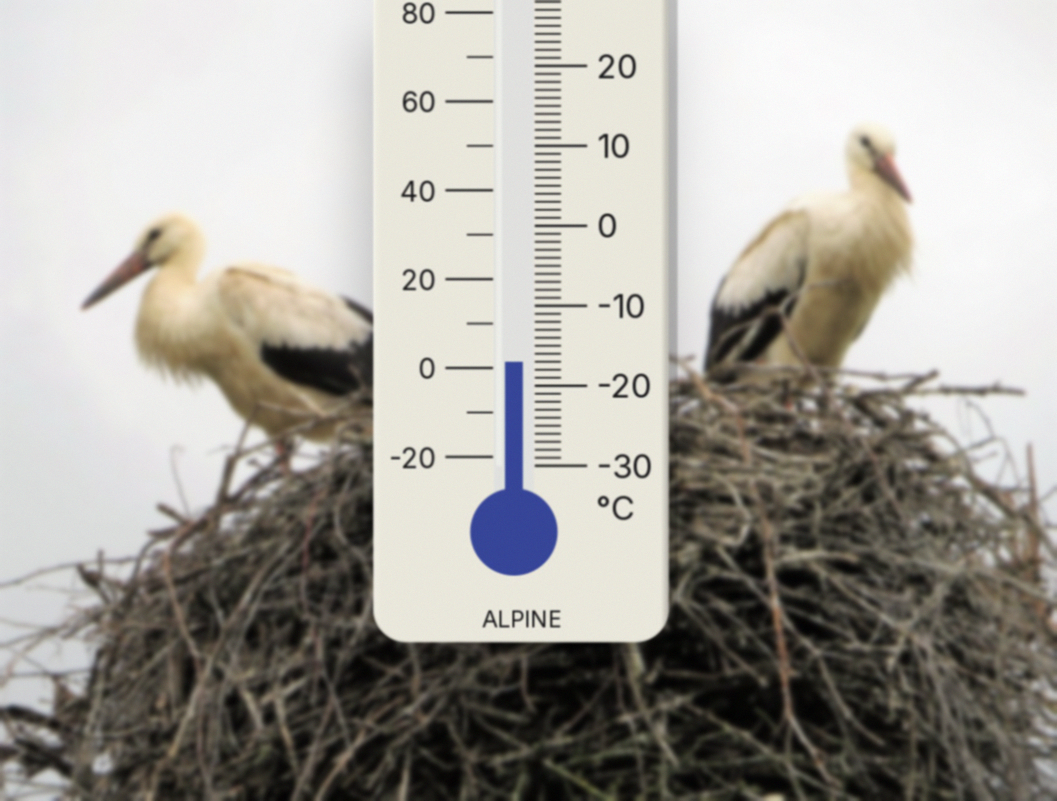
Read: value=-17 unit=°C
